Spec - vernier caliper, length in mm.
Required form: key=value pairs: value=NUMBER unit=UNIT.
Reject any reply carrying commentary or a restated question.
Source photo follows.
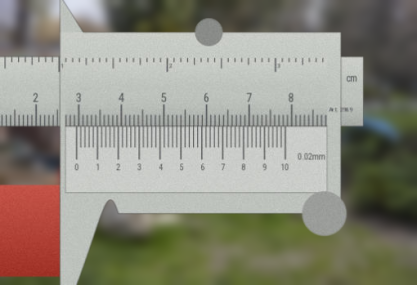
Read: value=29.5 unit=mm
